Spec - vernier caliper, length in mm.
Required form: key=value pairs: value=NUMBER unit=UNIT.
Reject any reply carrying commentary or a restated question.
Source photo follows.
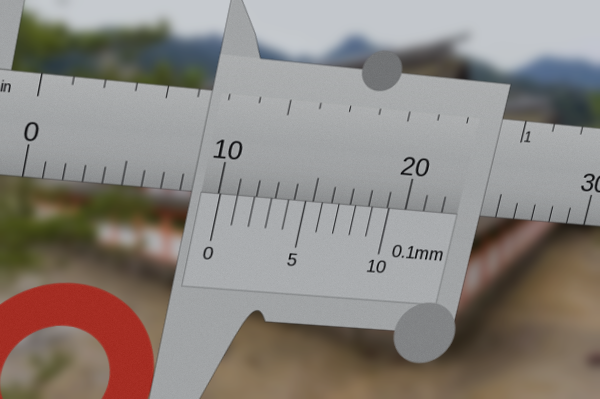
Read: value=10.1 unit=mm
